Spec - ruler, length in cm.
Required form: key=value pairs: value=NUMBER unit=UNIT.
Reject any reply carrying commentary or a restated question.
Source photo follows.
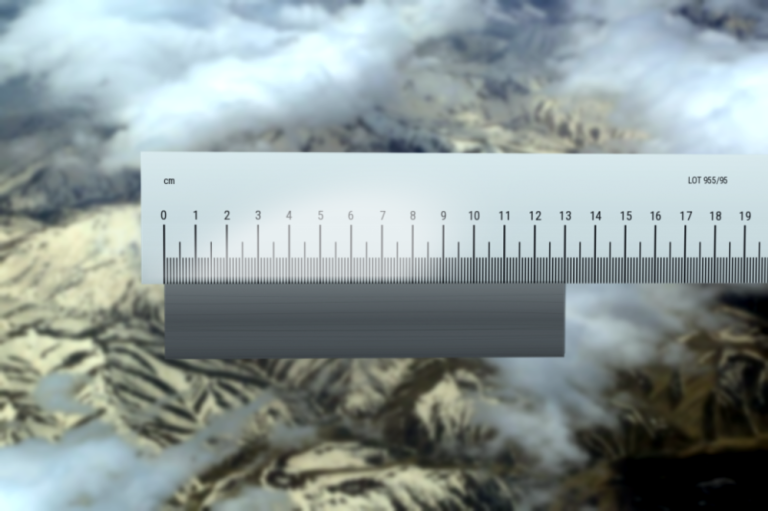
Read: value=13 unit=cm
